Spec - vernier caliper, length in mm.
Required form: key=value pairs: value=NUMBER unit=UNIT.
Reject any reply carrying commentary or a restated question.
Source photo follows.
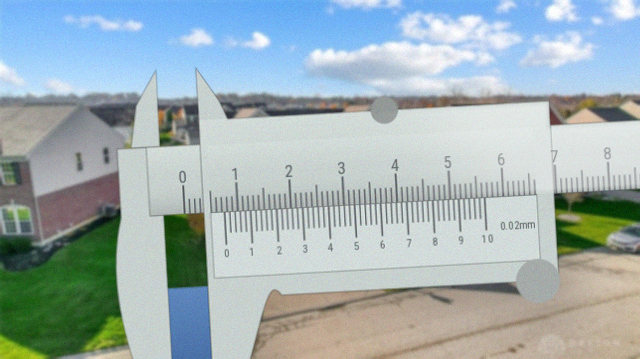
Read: value=7.5 unit=mm
